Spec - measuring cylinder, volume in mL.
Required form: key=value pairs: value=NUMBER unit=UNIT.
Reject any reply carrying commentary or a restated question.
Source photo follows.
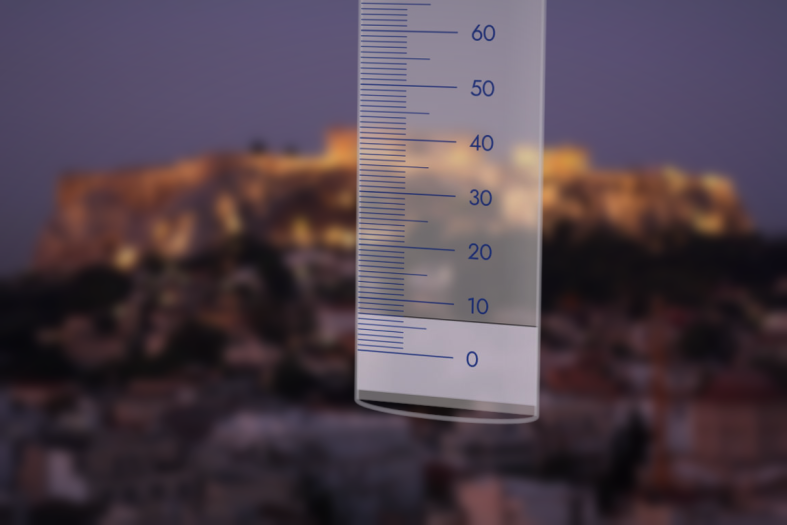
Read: value=7 unit=mL
